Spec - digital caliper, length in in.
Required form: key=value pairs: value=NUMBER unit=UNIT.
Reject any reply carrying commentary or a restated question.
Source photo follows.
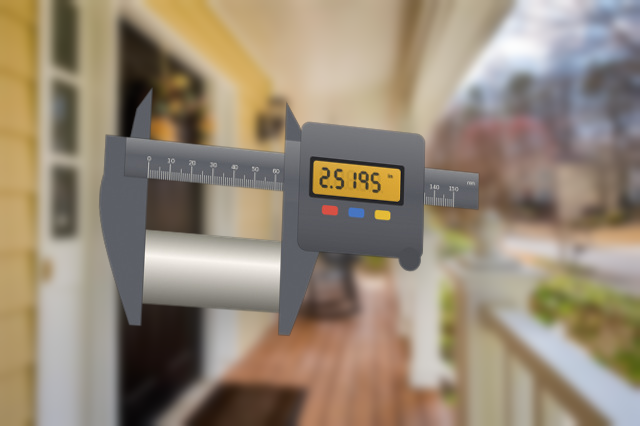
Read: value=2.5195 unit=in
